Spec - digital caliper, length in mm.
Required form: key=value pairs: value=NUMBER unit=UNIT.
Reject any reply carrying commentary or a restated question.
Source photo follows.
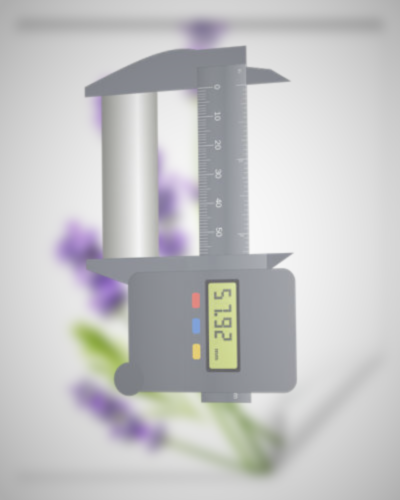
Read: value=57.92 unit=mm
